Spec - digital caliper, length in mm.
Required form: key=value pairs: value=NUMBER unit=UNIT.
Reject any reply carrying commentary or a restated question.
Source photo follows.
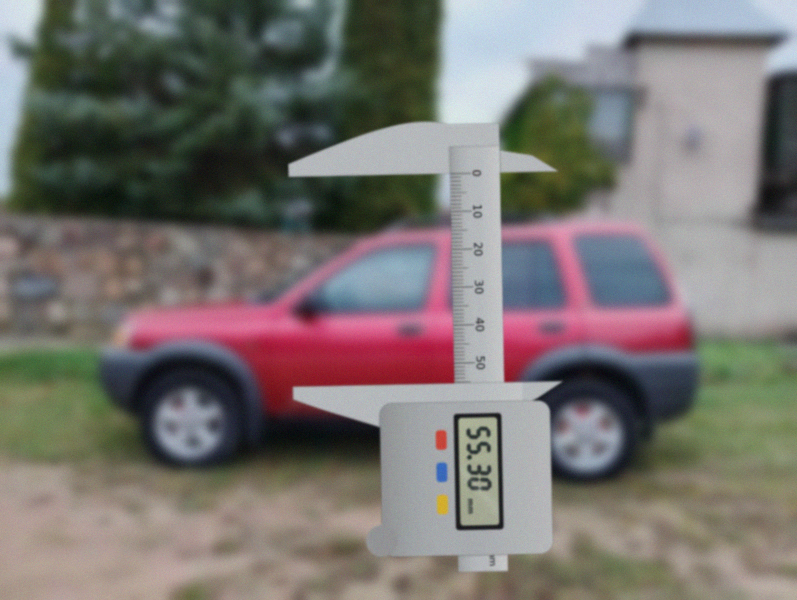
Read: value=55.30 unit=mm
